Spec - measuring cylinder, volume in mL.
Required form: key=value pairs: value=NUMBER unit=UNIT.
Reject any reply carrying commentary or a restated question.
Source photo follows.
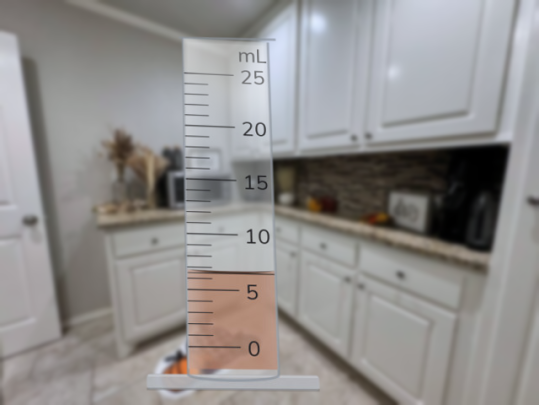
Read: value=6.5 unit=mL
